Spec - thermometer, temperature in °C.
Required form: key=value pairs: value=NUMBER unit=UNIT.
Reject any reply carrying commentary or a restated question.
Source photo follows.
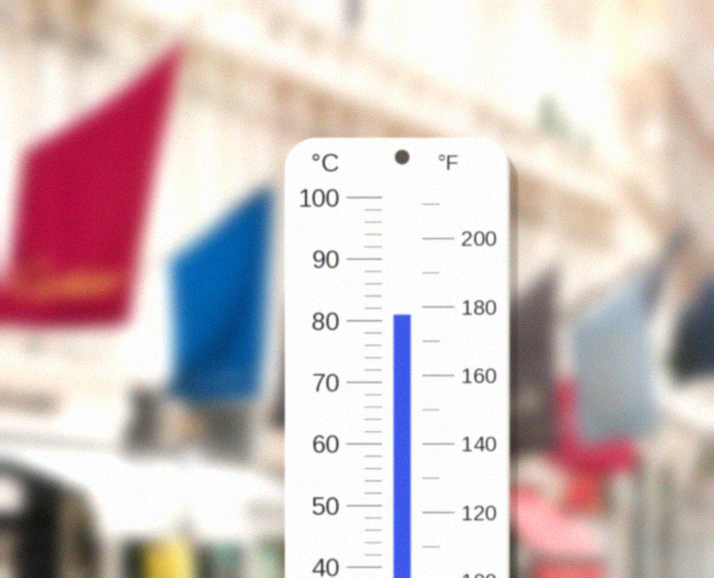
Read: value=81 unit=°C
